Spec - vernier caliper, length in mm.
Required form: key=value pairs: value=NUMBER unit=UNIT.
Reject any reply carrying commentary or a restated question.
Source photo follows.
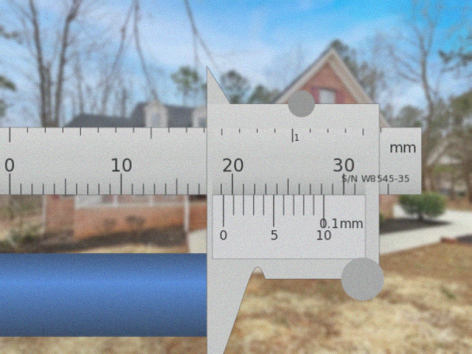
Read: value=19.2 unit=mm
